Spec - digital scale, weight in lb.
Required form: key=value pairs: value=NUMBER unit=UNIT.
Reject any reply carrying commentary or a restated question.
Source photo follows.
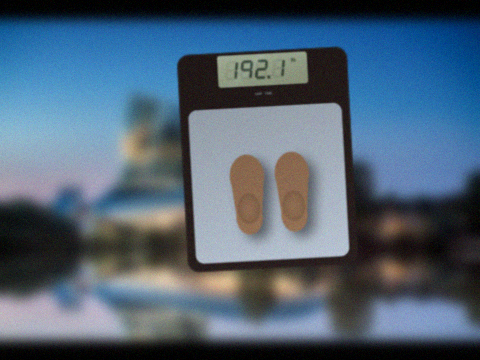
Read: value=192.1 unit=lb
